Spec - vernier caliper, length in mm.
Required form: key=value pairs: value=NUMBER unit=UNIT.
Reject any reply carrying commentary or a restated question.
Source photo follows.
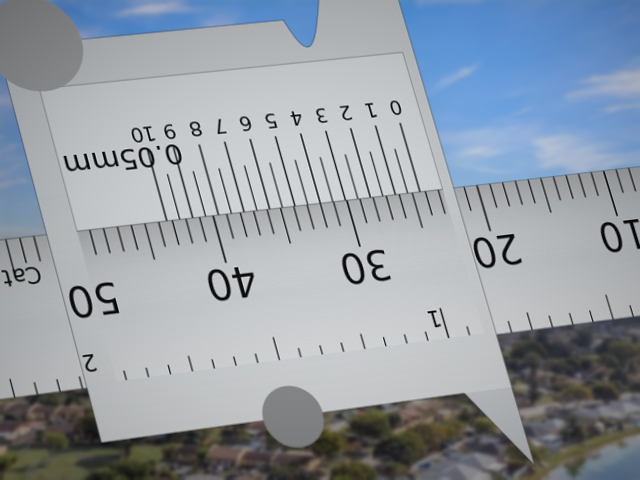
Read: value=24.4 unit=mm
